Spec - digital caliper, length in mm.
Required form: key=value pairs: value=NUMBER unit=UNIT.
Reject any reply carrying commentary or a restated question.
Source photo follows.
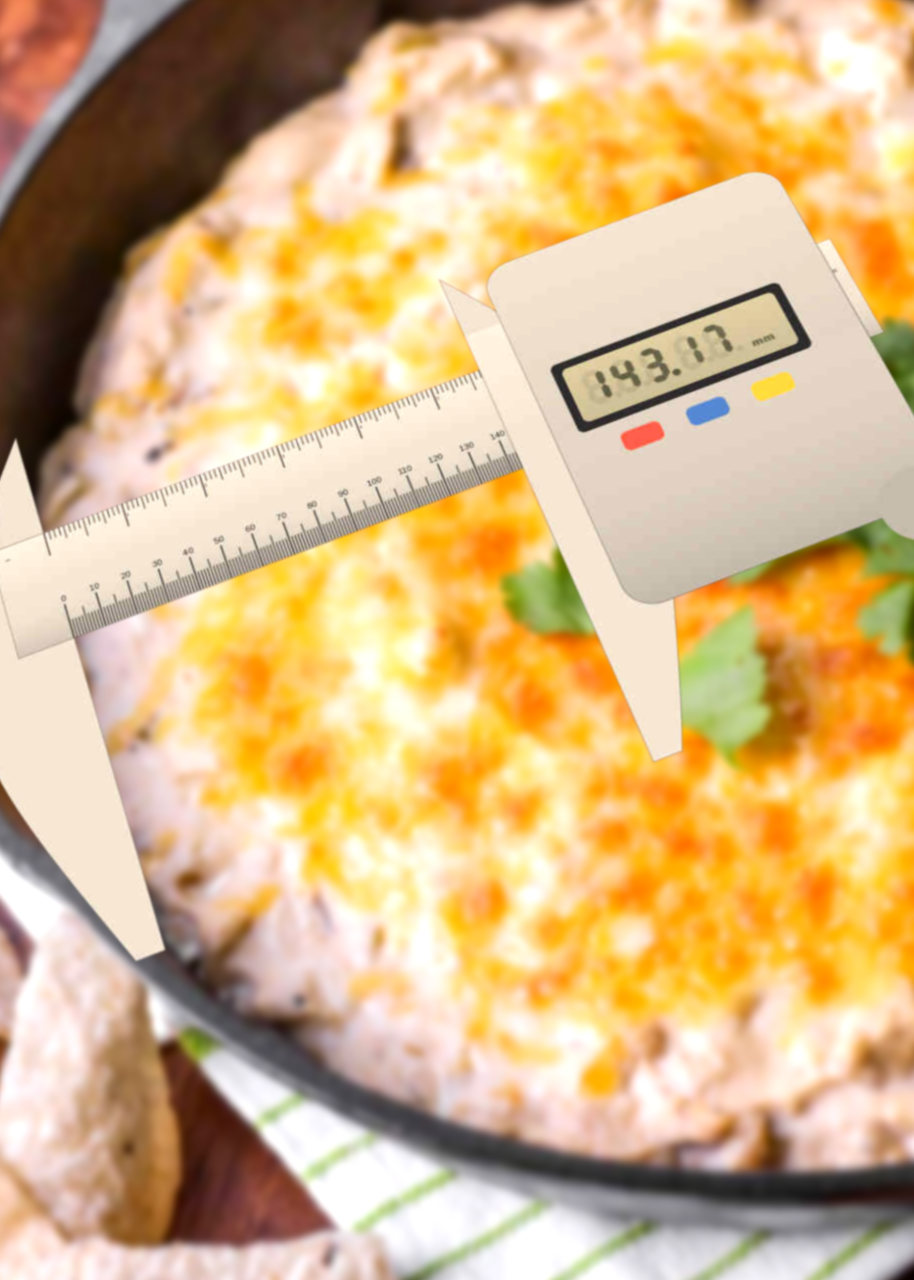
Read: value=143.17 unit=mm
